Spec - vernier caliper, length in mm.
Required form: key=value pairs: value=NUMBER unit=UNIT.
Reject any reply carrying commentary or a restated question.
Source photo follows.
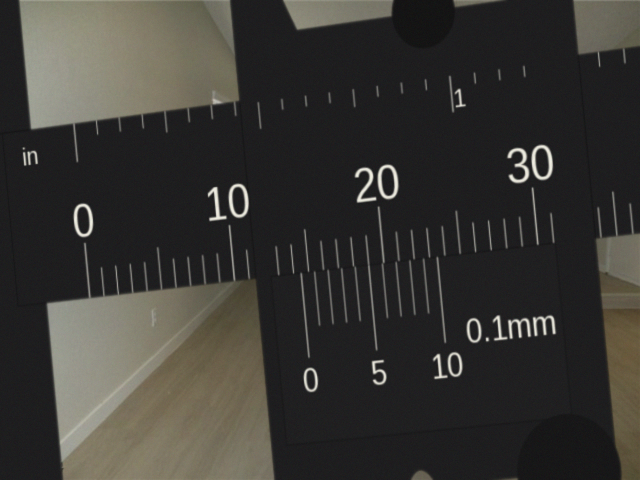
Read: value=14.5 unit=mm
